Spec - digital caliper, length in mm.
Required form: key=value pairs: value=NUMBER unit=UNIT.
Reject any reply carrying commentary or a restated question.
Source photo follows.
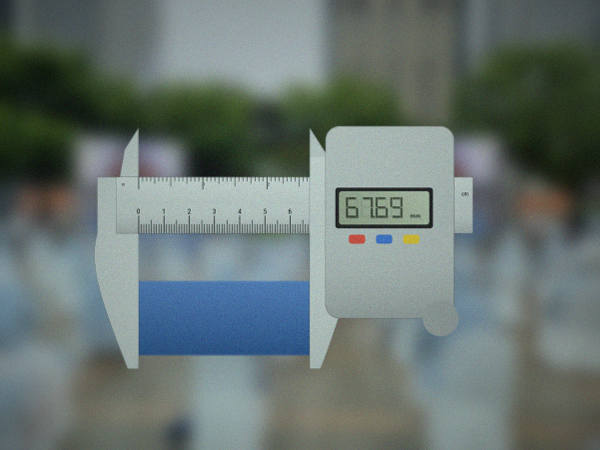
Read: value=67.69 unit=mm
